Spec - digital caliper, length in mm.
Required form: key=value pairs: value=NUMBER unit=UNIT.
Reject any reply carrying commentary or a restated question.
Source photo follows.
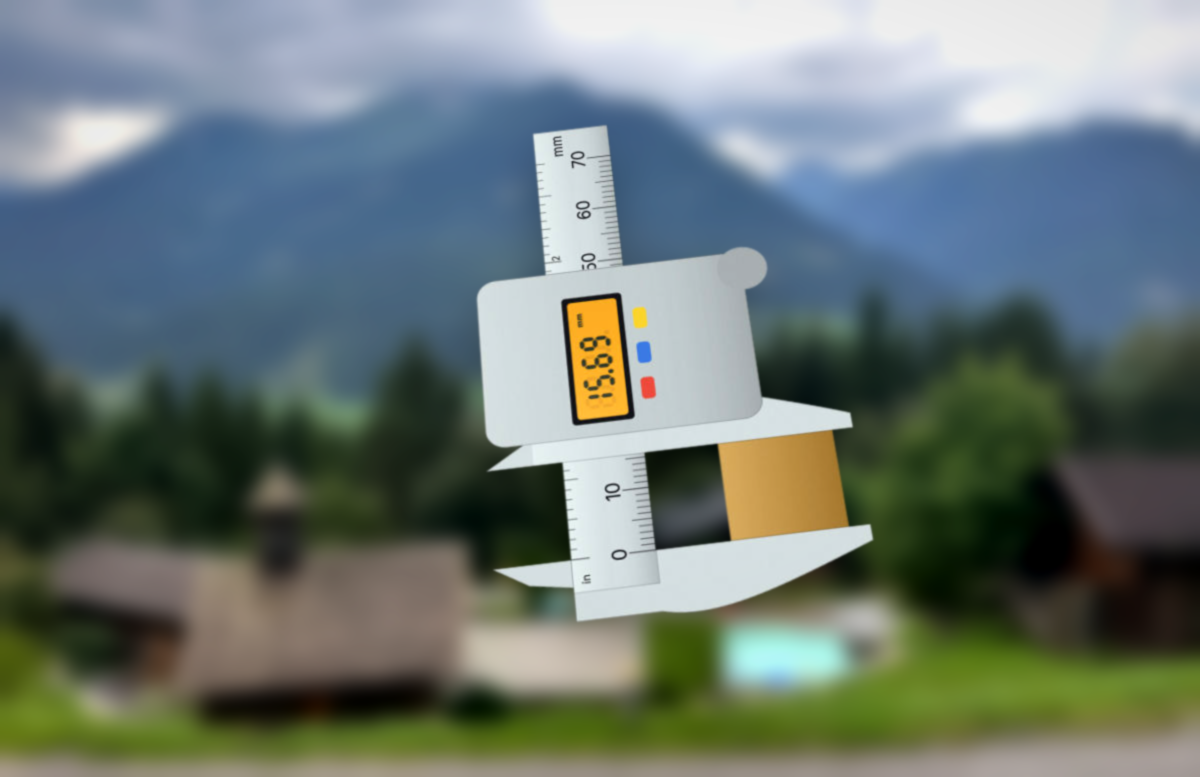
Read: value=15.69 unit=mm
